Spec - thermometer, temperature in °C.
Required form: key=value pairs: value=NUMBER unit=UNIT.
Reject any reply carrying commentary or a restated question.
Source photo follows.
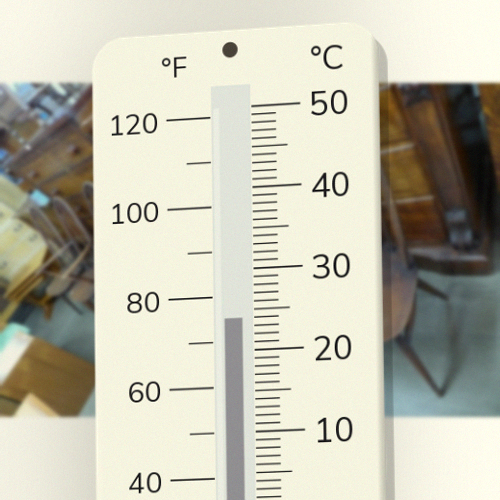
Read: value=24 unit=°C
